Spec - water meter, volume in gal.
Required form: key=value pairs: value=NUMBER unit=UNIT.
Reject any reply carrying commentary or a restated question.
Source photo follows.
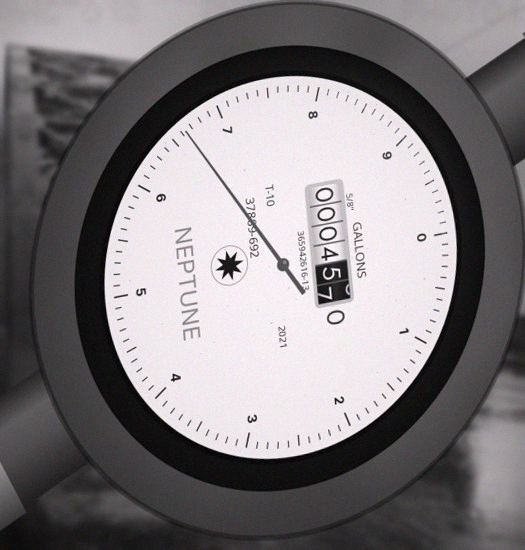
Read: value=4566.6 unit=gal
